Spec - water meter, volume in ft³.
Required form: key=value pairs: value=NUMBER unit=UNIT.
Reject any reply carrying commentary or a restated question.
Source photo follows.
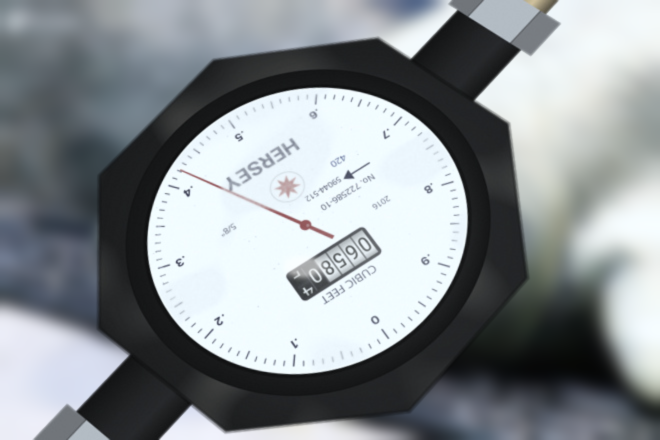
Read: value=65804.42 unit=ft³
